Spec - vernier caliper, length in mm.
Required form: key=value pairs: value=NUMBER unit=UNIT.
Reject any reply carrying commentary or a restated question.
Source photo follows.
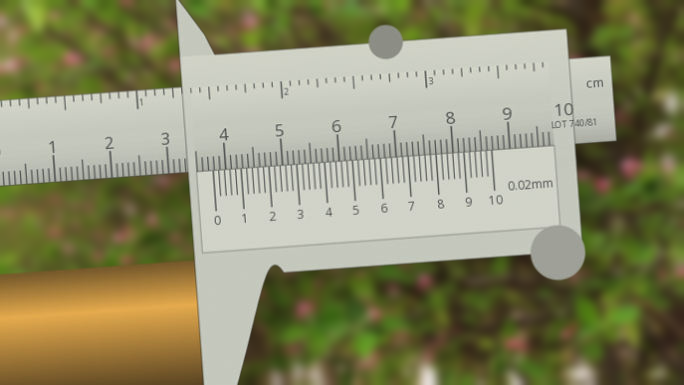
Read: value=37.8 unit=mm
